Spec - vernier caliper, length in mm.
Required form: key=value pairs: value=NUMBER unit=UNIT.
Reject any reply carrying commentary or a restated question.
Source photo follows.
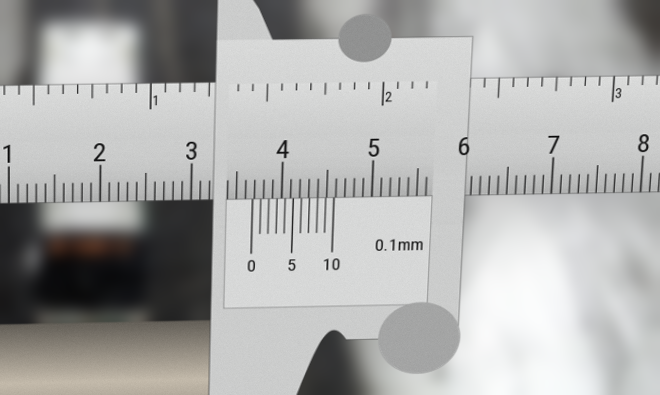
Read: value=36.8 unit=mm
